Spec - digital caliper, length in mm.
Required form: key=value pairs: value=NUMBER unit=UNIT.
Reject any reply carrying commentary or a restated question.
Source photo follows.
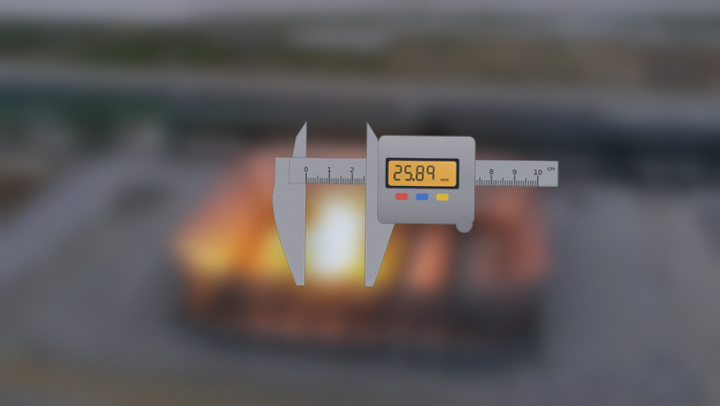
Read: value=25.89 unit=mm
